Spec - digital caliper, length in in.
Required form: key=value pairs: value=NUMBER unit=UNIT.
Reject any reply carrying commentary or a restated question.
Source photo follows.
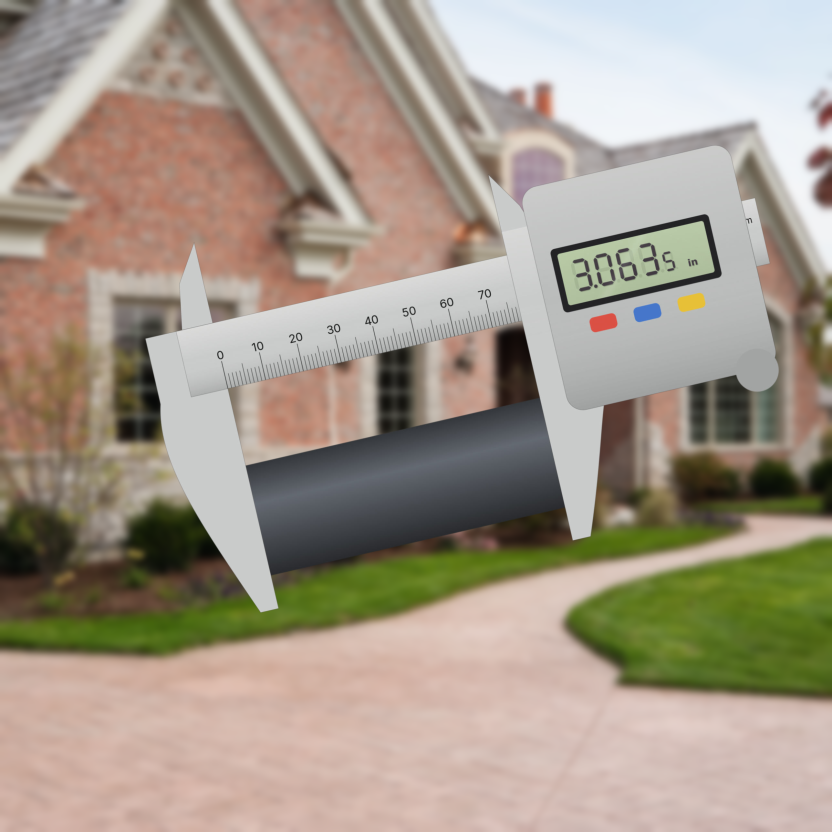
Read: value=3.0635 unit=in
